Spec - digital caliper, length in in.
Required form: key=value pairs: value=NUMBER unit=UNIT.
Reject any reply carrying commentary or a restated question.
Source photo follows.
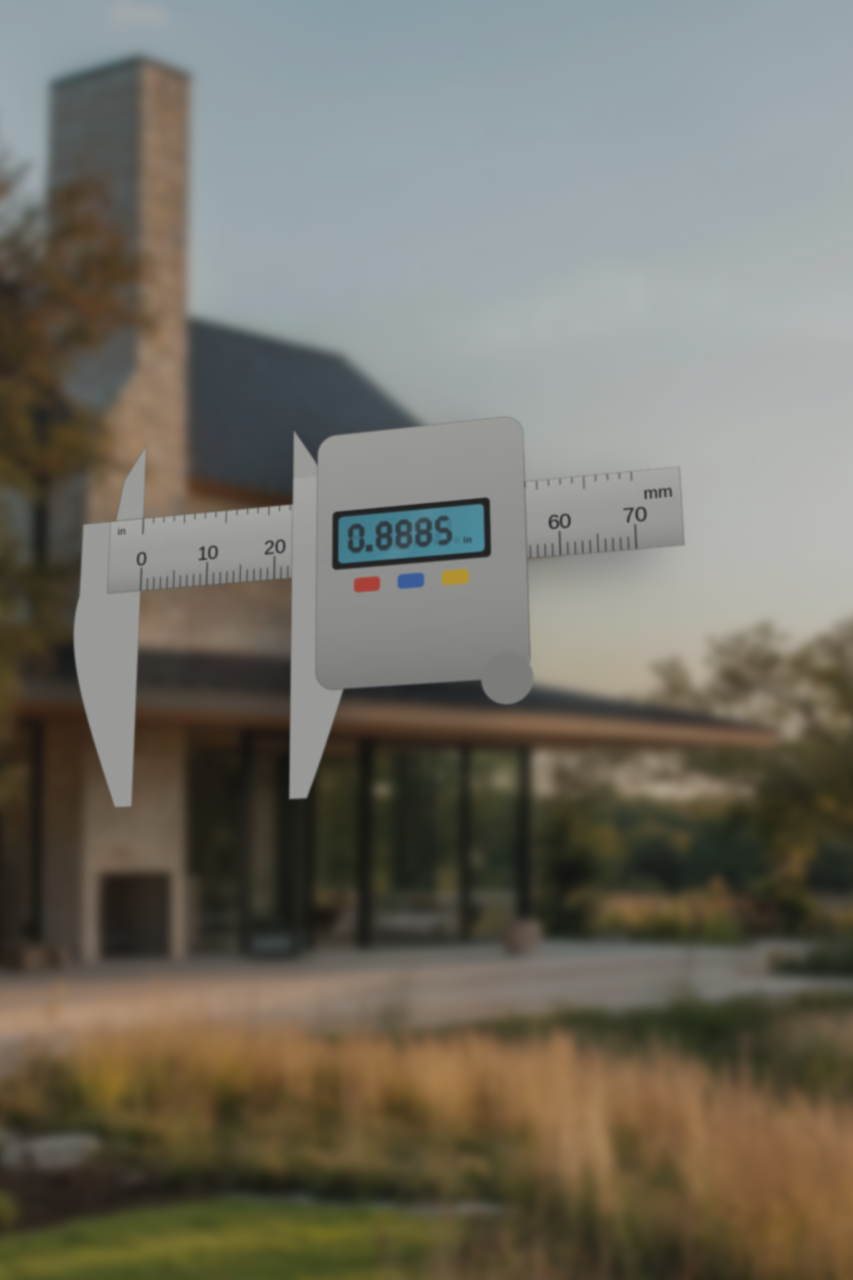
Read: value=0.8885 unit=in
